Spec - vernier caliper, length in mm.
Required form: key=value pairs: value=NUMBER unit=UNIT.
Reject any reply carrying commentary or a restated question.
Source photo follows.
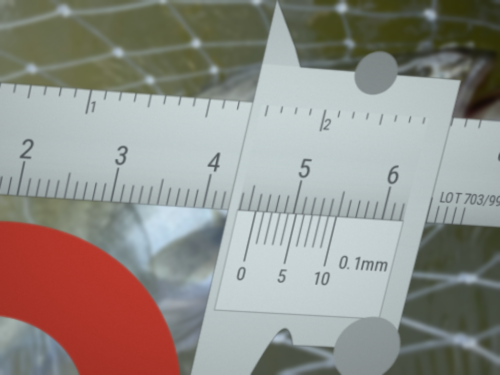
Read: value=45.8 unit=mm
